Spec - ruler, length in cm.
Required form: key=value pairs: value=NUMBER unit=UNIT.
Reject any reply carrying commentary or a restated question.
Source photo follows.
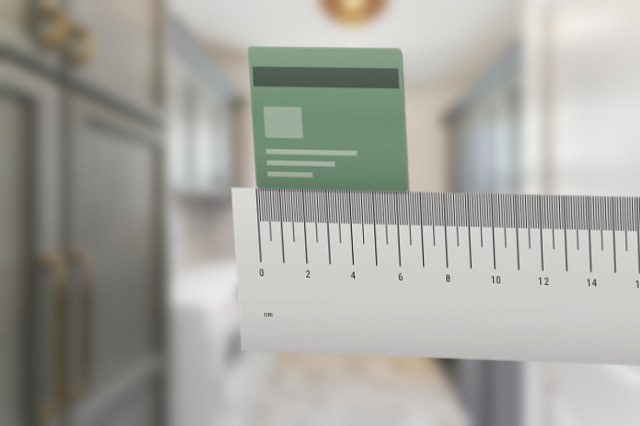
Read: value=6.5 unit=cm
